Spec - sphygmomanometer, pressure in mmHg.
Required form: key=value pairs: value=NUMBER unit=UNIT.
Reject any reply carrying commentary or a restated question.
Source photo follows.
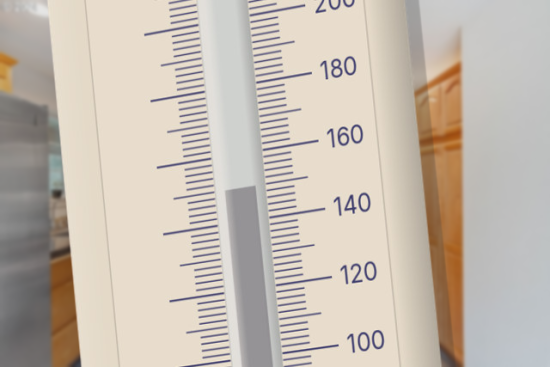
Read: value=150 unit=mmHg
